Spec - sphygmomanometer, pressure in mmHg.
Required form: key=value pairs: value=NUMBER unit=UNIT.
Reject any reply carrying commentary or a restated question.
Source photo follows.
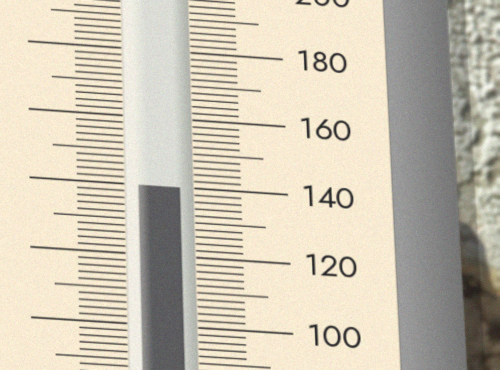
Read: value=140 unit=mmHg
